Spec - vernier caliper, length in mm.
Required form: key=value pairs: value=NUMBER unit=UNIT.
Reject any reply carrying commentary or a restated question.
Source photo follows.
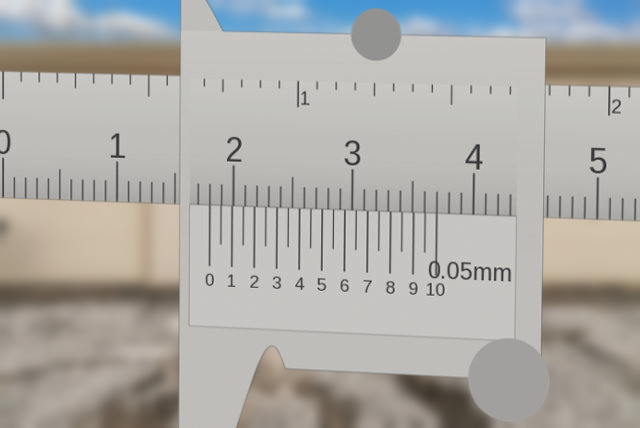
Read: value=18.0 unit=mm
